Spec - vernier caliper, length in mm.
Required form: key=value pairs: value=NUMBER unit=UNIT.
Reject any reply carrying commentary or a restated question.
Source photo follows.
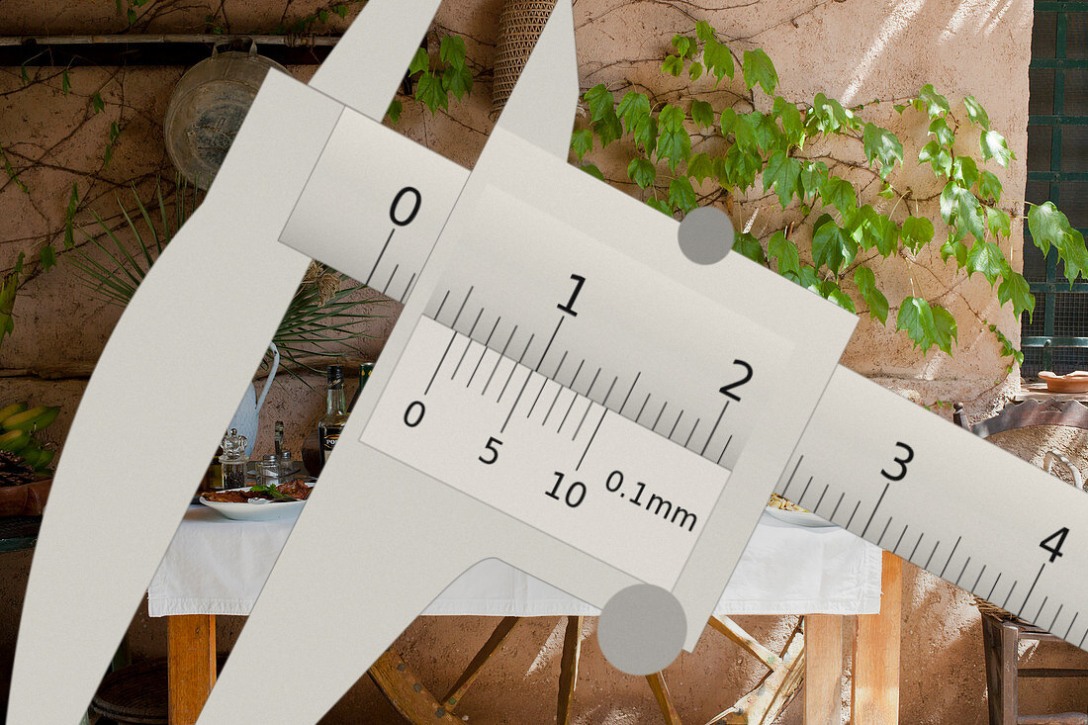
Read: value=5.3 unit=mm
